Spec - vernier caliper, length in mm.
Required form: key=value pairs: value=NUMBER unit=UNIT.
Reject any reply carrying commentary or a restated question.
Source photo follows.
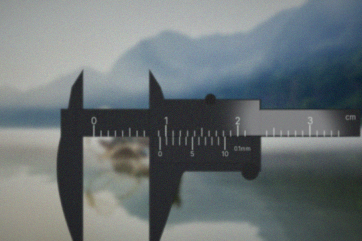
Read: value=9.2 unit=mm
